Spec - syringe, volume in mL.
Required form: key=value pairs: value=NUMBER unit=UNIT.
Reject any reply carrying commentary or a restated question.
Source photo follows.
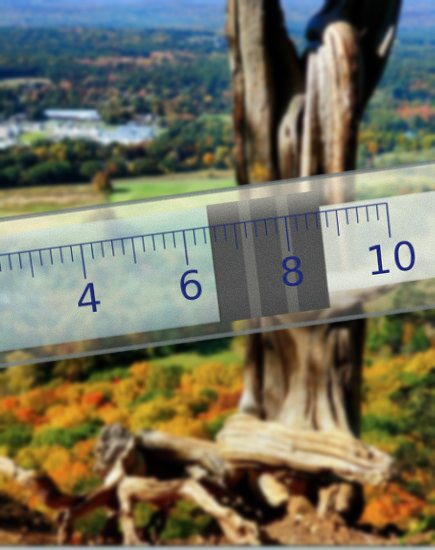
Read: value=6.5 unit=mL
